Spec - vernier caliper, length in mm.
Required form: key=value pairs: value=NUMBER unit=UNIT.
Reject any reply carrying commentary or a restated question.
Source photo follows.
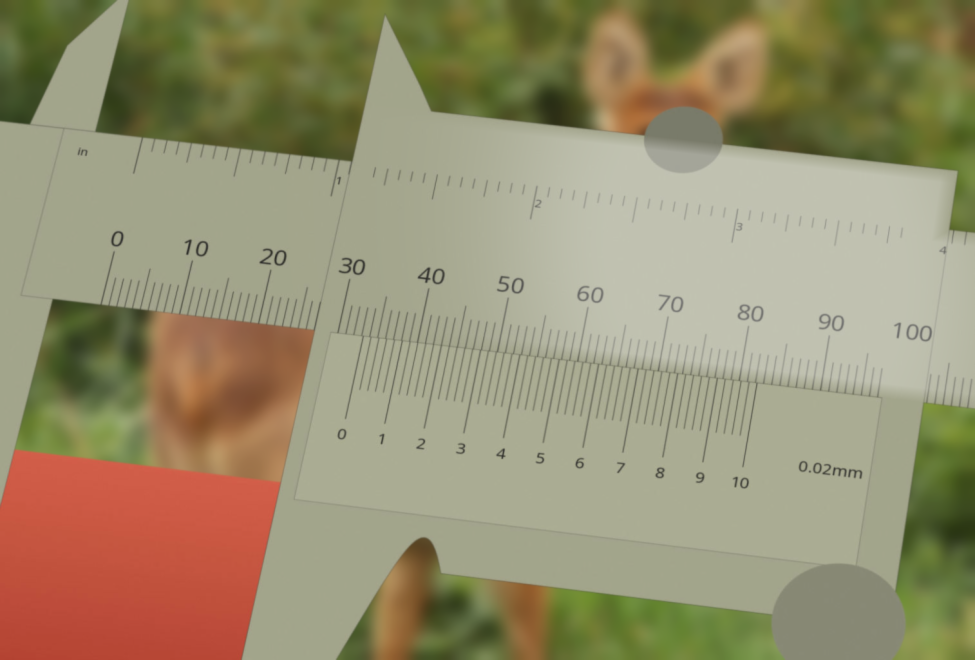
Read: value=33.2 unit=mm
